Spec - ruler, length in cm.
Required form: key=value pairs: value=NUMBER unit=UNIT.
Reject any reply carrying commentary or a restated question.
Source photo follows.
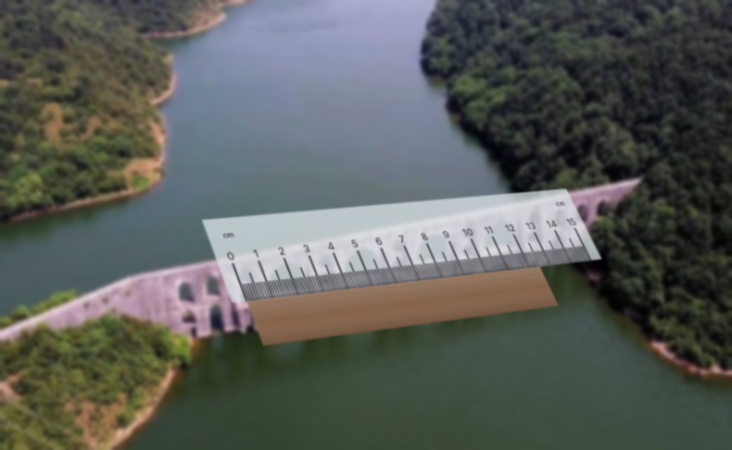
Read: value=12.5 unit=cm
